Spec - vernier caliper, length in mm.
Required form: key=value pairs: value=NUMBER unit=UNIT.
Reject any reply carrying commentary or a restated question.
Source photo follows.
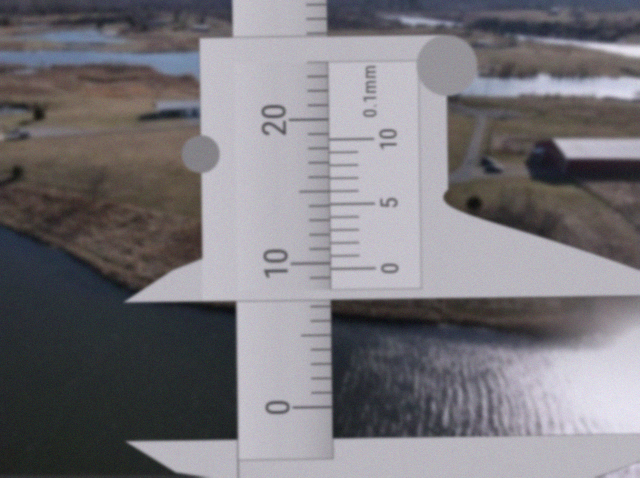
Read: value=9.6 unit=mm
